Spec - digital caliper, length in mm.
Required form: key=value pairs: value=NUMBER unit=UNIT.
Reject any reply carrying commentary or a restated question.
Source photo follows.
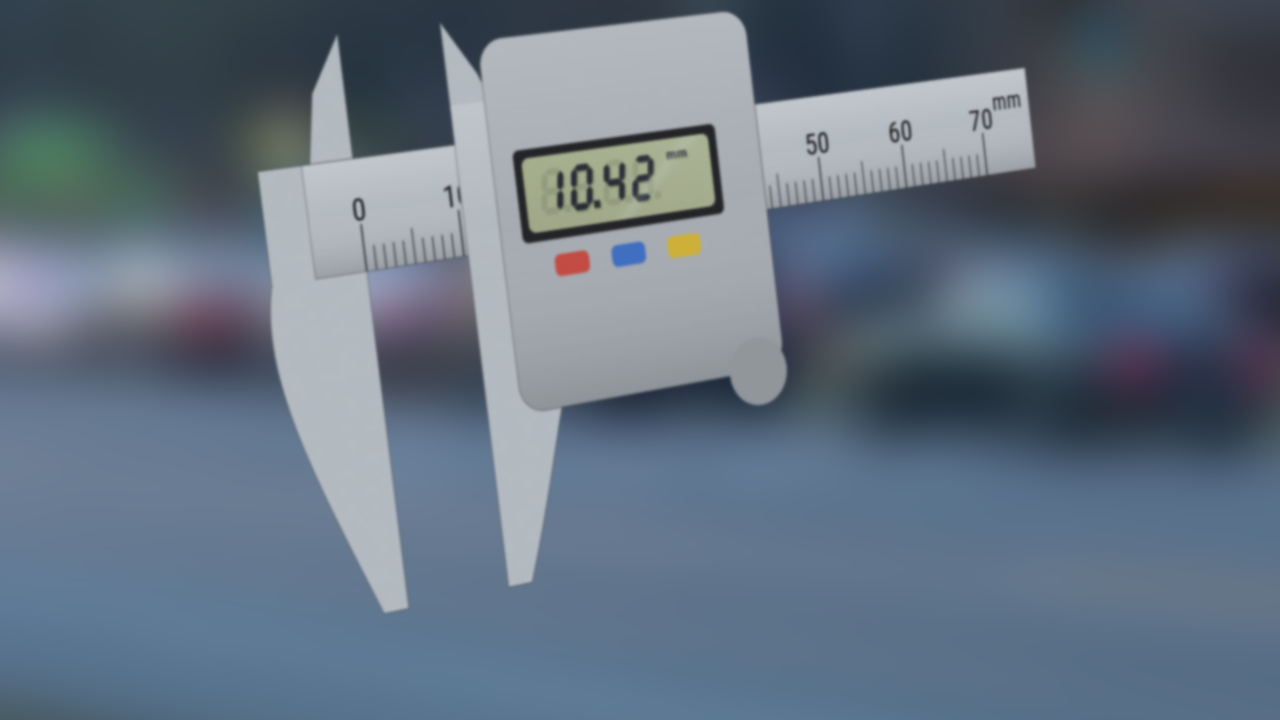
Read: value=10.42 unit=mm
